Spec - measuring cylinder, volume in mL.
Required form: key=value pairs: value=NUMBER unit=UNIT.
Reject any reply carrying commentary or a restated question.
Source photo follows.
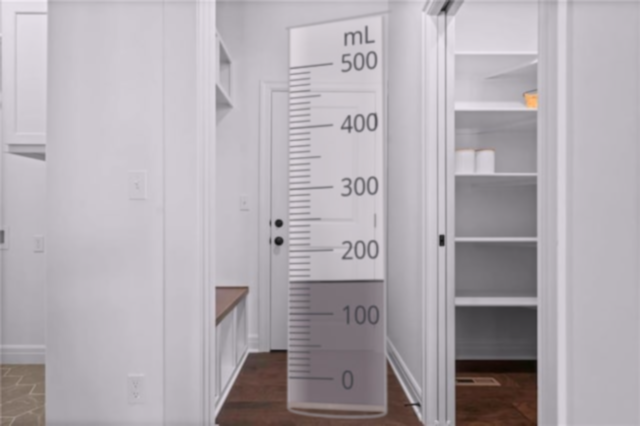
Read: value=150 unit=mL
